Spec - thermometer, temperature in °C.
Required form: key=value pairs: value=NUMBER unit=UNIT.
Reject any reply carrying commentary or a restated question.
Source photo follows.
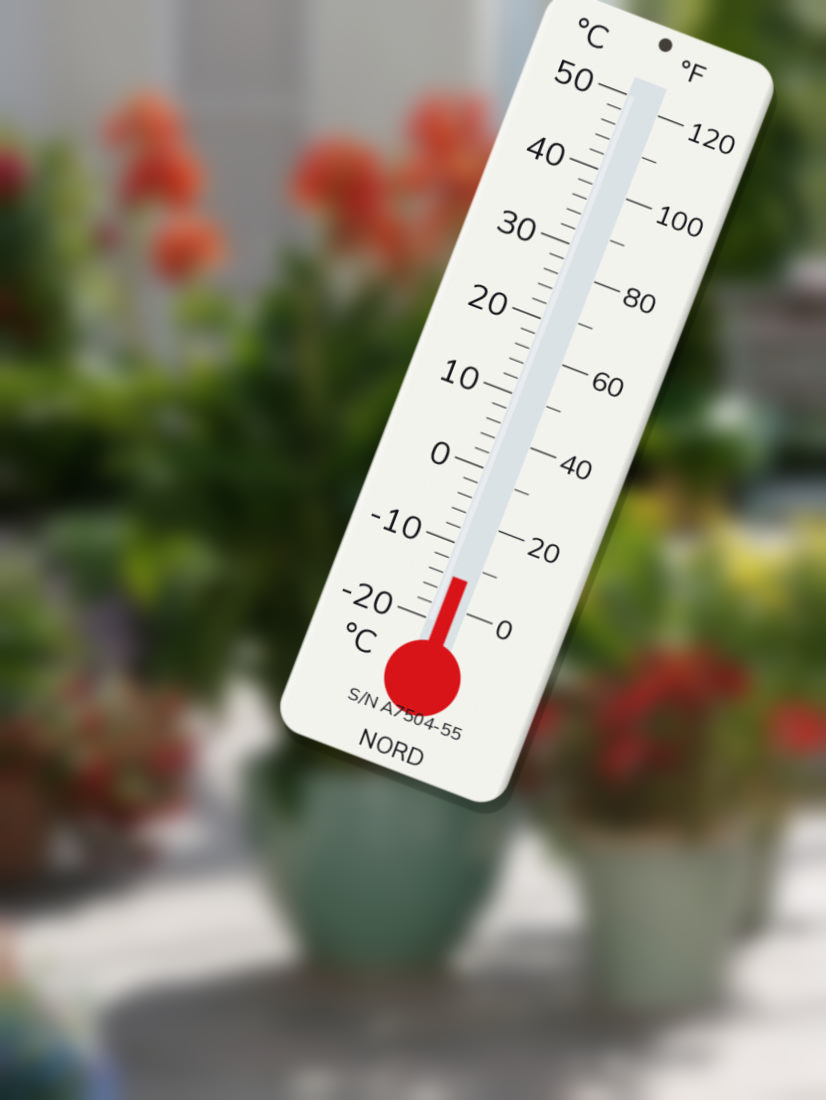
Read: value=-14 unit=°C
